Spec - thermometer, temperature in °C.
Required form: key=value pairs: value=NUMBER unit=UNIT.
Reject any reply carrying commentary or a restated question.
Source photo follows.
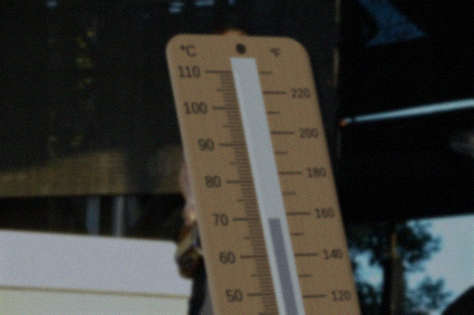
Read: value=70 unit=°C
